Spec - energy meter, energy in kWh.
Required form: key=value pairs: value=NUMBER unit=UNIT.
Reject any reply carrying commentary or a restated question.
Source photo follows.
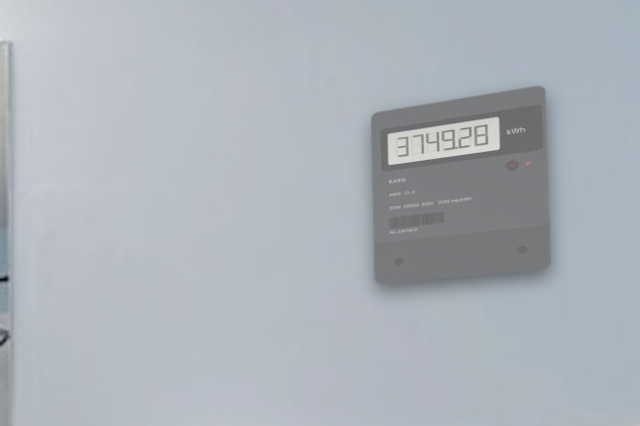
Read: value=3749.28 unit=kWh
